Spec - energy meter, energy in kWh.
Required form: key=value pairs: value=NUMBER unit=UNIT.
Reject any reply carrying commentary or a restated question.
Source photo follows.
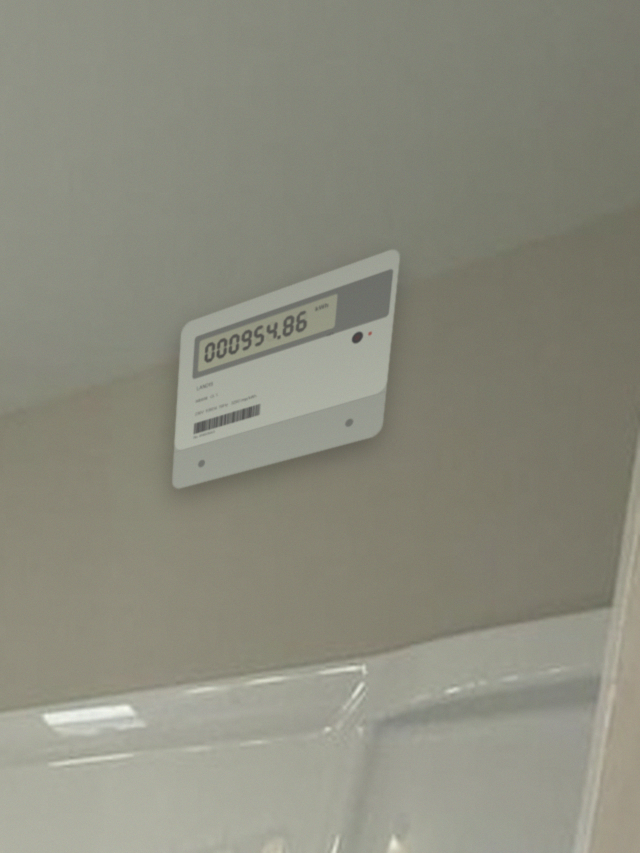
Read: value=954.86 unit=kWh
